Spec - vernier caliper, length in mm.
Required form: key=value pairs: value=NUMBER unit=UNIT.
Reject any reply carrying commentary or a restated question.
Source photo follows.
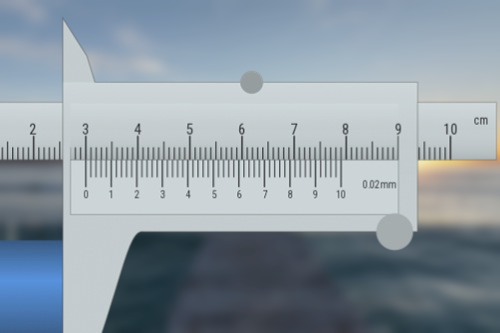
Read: value=30.0 unit=mm
